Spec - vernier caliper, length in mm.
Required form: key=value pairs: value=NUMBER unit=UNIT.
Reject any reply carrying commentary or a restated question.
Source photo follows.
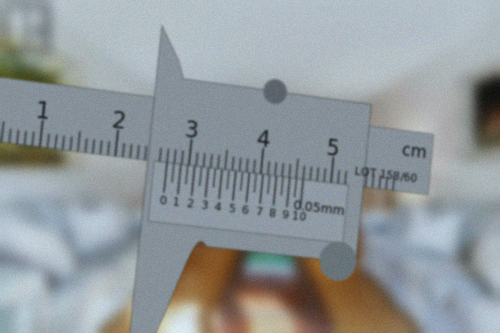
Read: value=27.0 unit=mm
